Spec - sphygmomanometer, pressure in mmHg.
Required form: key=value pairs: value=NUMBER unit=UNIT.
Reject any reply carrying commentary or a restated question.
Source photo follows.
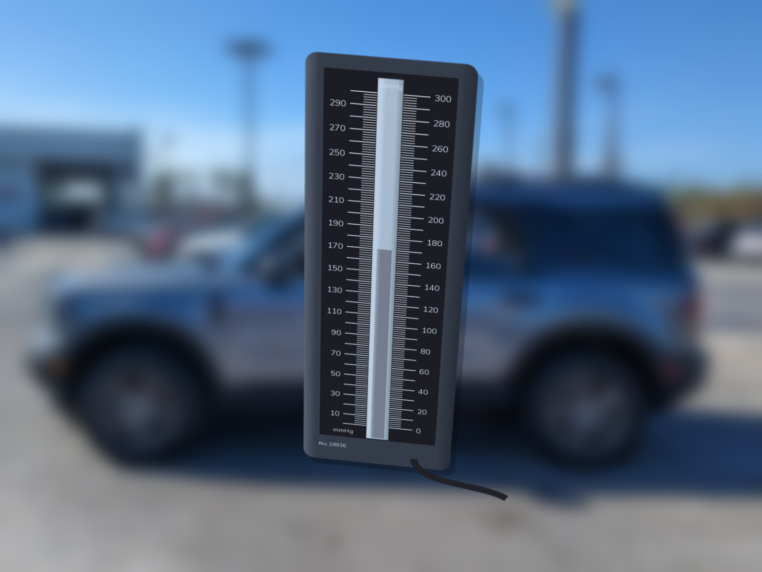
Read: value=170 unit=mmHg
